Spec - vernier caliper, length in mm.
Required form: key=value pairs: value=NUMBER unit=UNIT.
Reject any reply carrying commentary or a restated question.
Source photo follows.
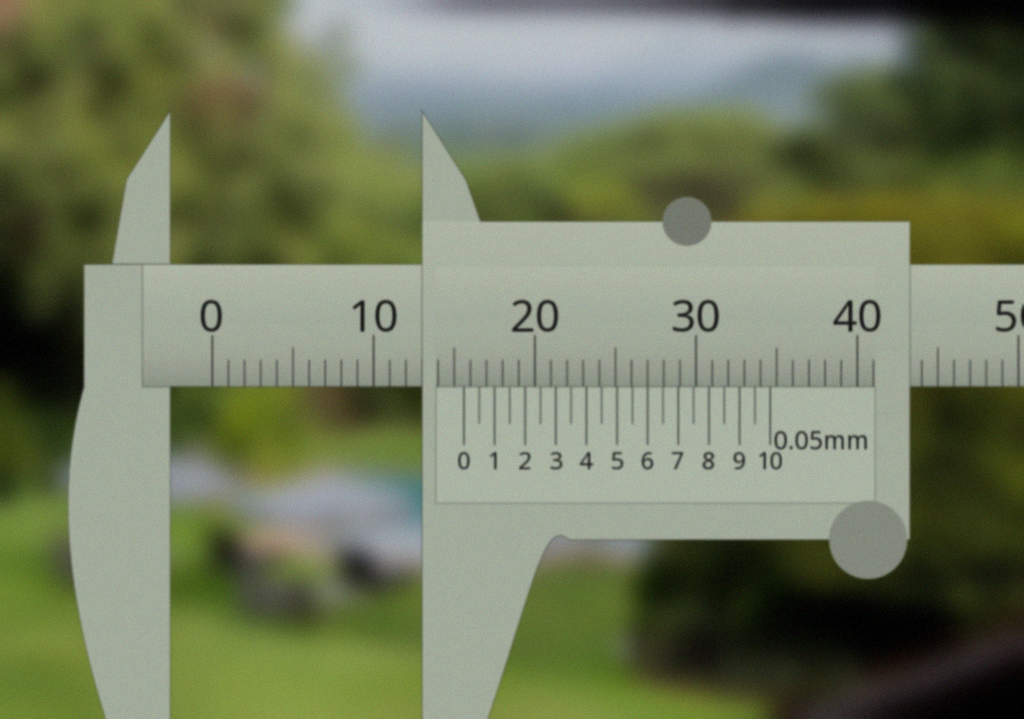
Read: value=15.6 unit=mm
